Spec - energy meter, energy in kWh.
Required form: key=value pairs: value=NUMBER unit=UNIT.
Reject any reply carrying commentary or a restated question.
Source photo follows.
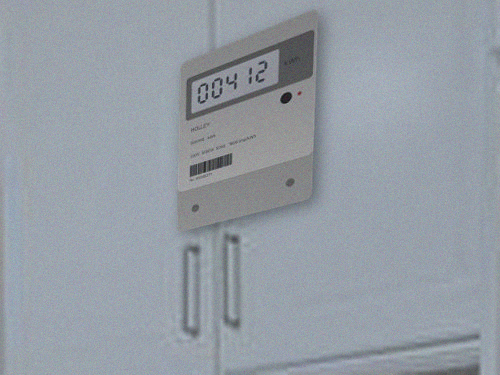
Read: value=412 unit=kWh
